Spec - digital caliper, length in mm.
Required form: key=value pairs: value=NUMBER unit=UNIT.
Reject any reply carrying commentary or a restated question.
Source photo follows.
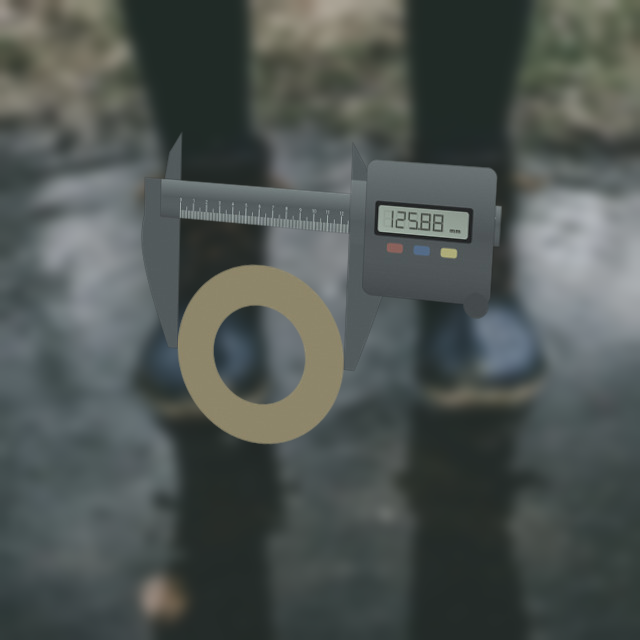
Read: value=125.88 unit=mm
